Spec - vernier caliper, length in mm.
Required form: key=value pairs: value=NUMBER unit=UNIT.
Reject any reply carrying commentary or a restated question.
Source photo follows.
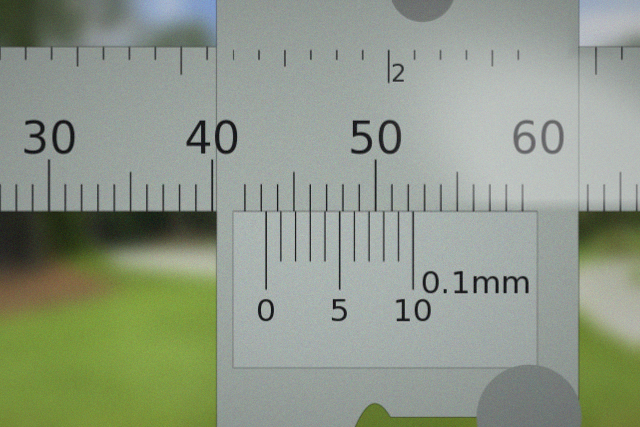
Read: value=43.3 unit=mm
